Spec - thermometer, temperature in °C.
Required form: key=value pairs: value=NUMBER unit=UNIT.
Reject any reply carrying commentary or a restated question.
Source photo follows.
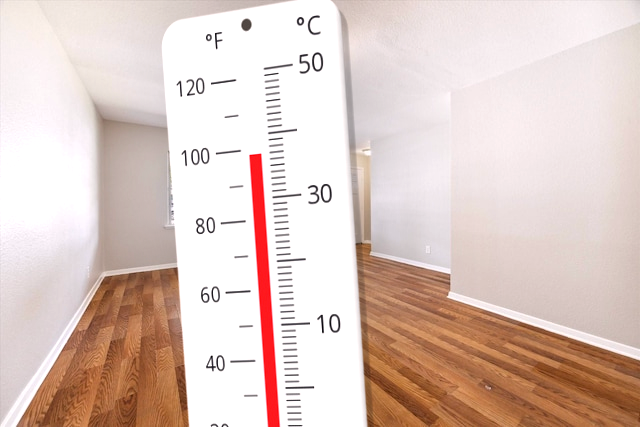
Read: value=37 unit=°C
